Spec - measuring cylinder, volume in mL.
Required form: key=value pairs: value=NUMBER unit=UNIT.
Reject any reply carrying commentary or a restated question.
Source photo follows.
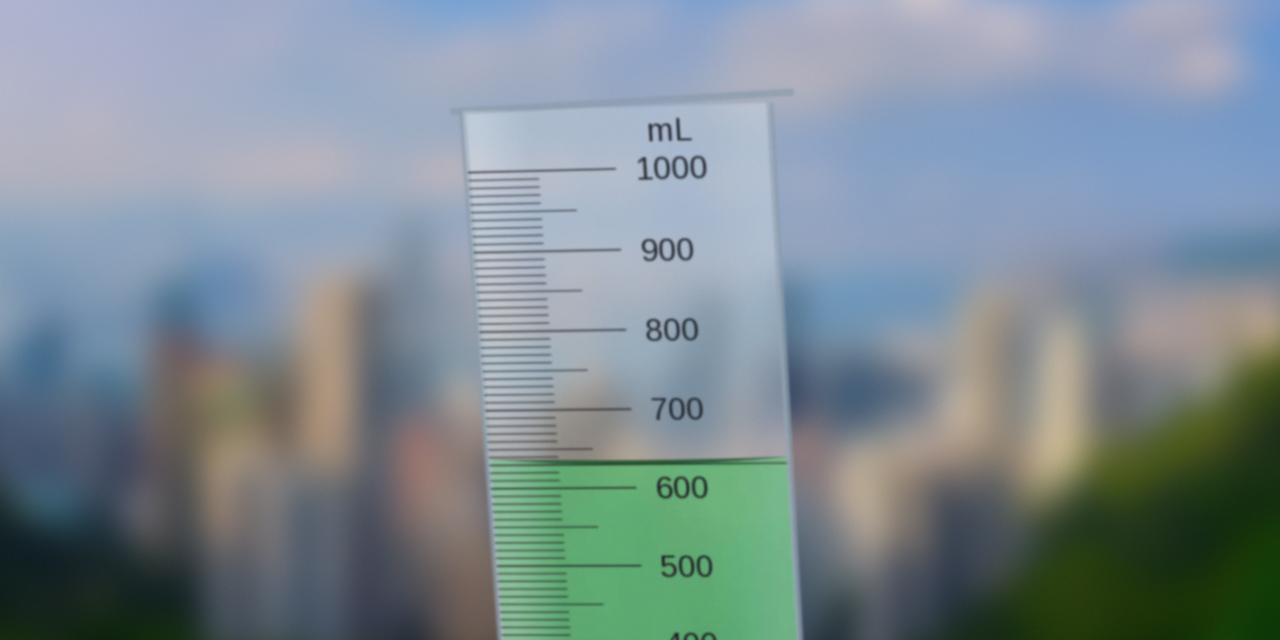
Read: value=630 unit=mL
